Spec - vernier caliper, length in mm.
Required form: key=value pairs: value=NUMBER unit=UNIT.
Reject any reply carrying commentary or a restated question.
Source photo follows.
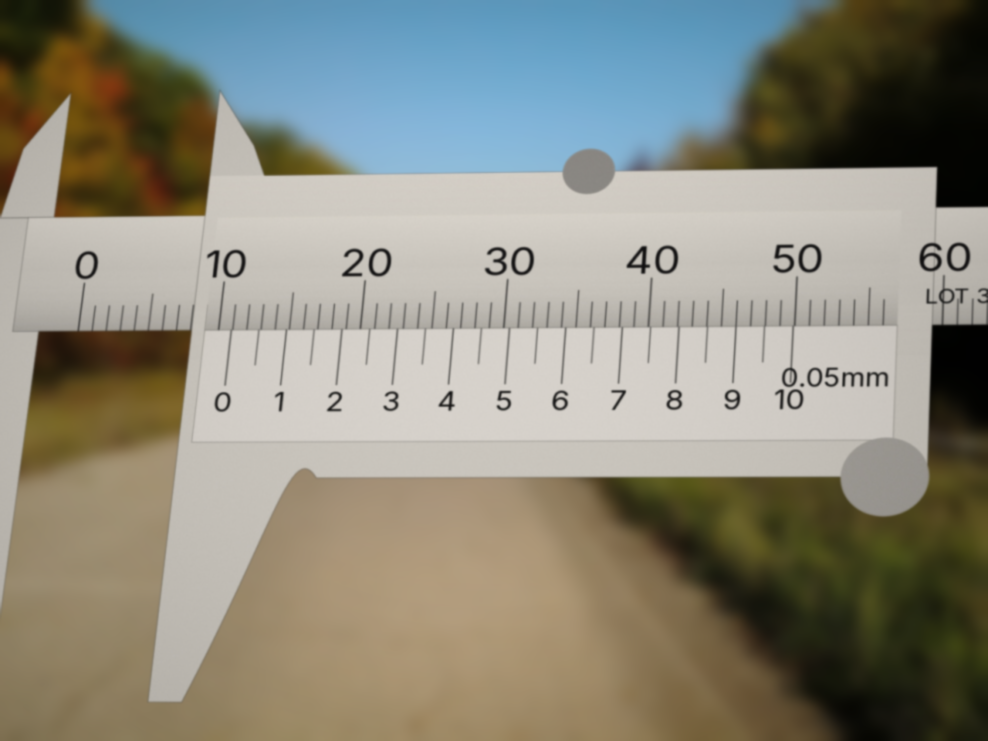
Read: value=10.9 unit=mm
